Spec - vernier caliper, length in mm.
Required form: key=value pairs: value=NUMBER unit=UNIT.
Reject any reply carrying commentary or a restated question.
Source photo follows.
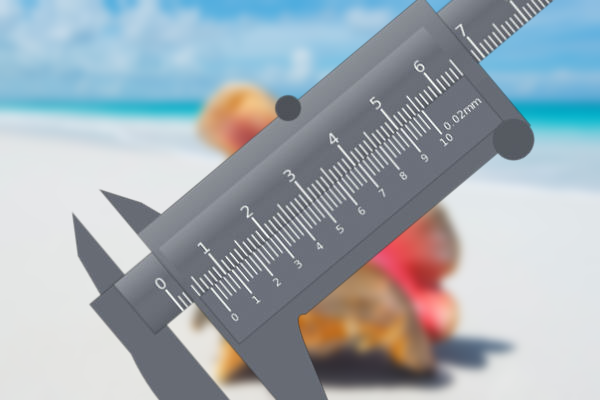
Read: value=6.4 unit=mm
